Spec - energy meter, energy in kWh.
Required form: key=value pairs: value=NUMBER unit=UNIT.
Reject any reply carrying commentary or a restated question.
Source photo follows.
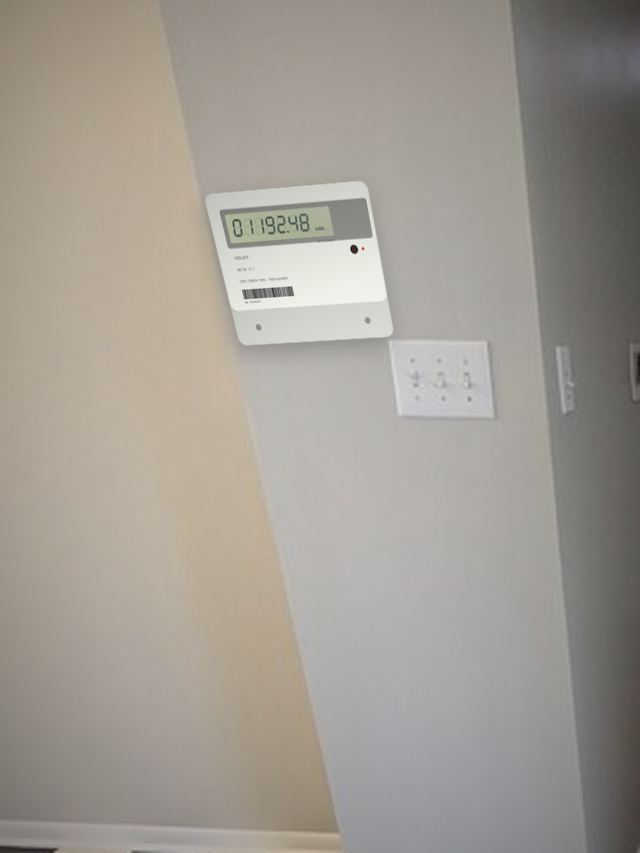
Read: value=1192.48 unit=kWh
